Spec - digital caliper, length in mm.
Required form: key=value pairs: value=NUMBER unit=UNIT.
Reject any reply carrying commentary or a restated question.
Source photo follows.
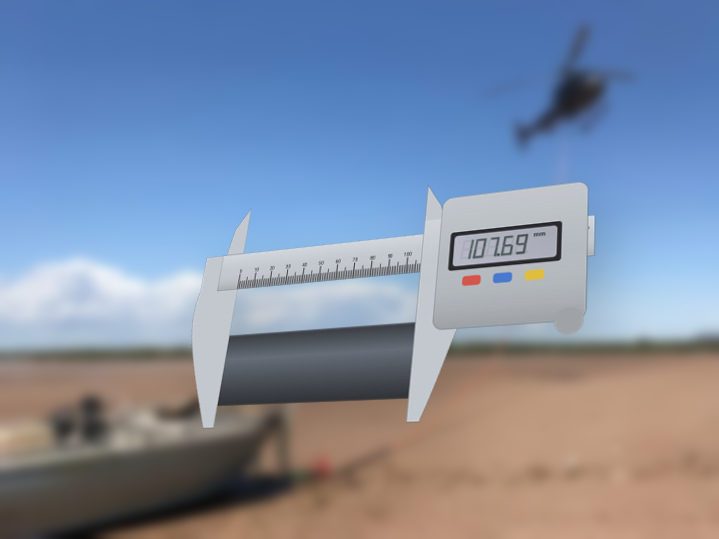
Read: value=107.69 unit=mm
